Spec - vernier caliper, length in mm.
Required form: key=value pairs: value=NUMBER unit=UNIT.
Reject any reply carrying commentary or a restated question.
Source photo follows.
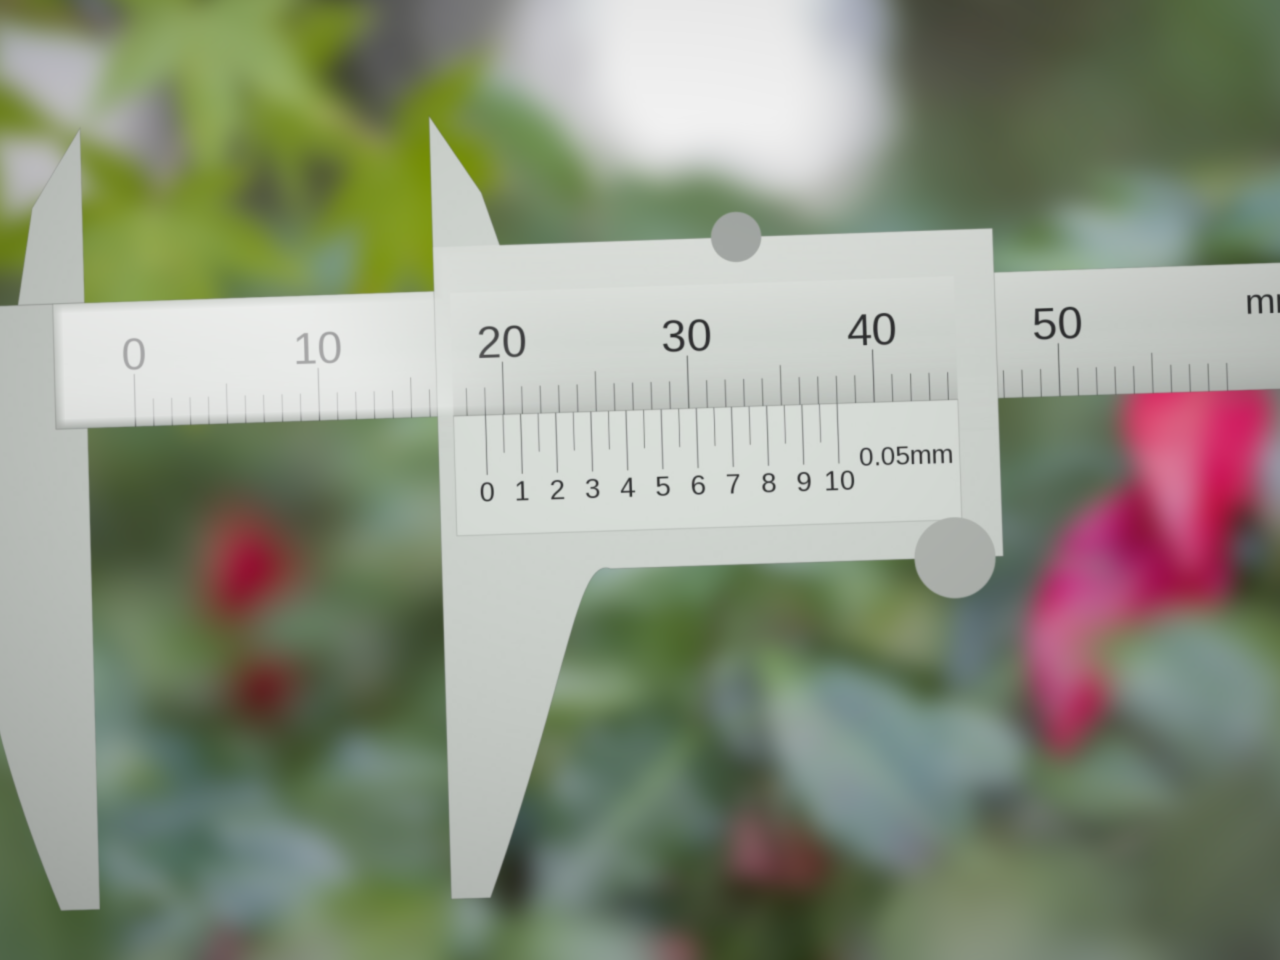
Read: value=19.0 unit=mm
